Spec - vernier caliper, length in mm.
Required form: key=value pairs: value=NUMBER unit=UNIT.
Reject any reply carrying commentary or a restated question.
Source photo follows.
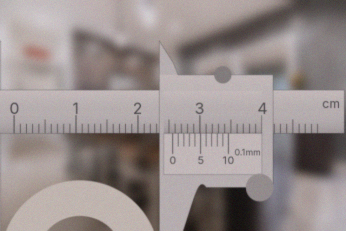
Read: value=25.6 unit=mm
